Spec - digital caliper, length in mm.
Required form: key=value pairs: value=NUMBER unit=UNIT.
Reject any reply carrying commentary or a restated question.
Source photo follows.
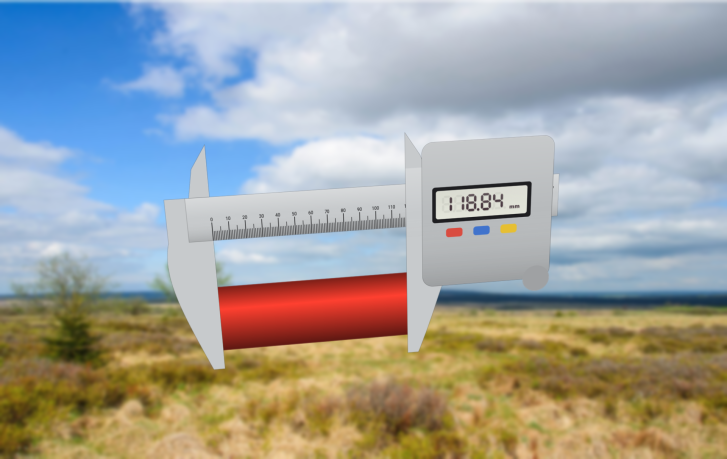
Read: value=118.84 unit=mm
